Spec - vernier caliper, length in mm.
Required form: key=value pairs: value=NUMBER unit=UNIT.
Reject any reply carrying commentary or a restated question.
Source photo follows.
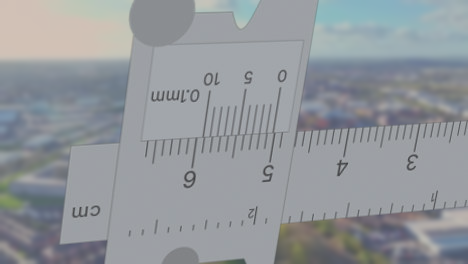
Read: value=50.2 unit=mm
